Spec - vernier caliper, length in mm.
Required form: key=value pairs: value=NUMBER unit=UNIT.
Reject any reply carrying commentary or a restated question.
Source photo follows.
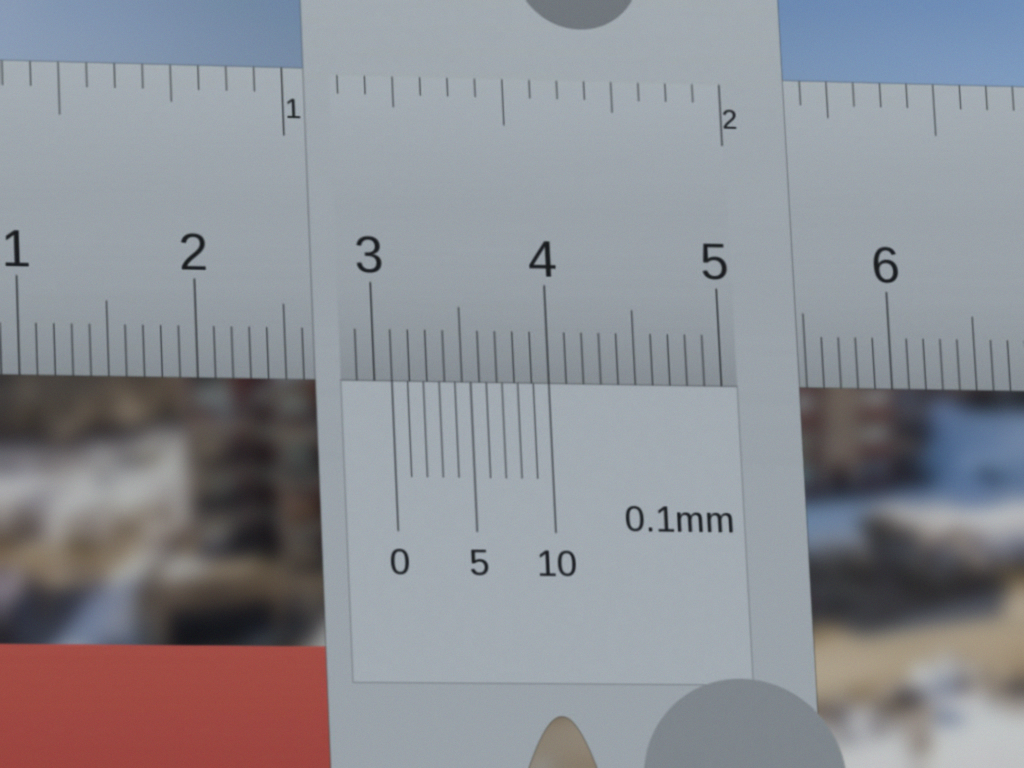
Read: value=31.0 unit=mm
